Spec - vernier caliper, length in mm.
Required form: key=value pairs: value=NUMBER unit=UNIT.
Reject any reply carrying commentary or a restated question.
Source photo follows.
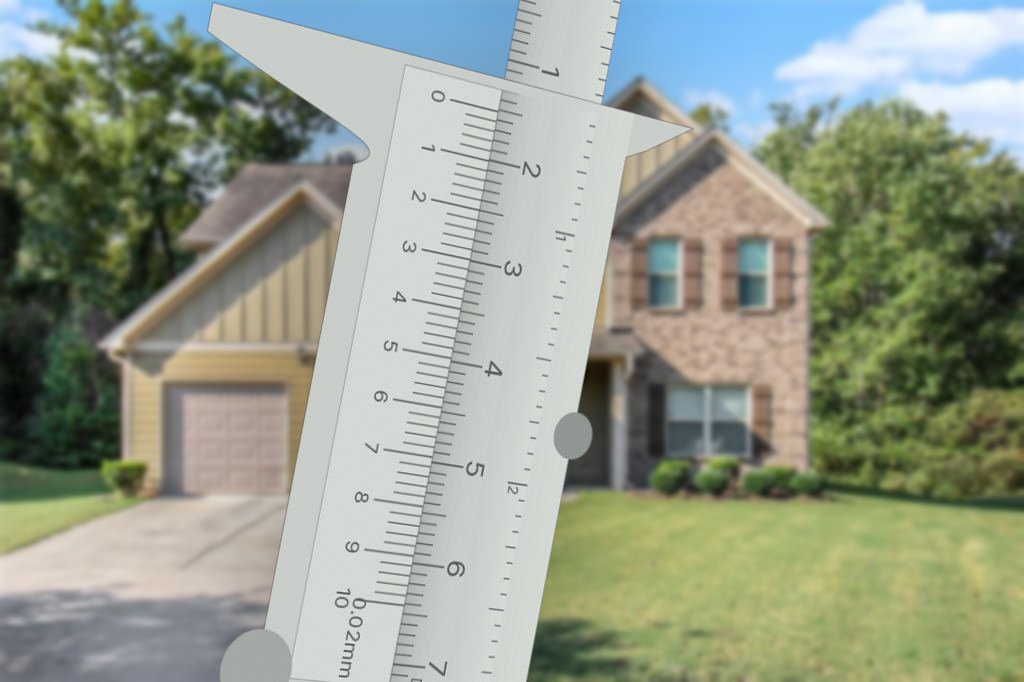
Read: value=15.2 unit=mm
